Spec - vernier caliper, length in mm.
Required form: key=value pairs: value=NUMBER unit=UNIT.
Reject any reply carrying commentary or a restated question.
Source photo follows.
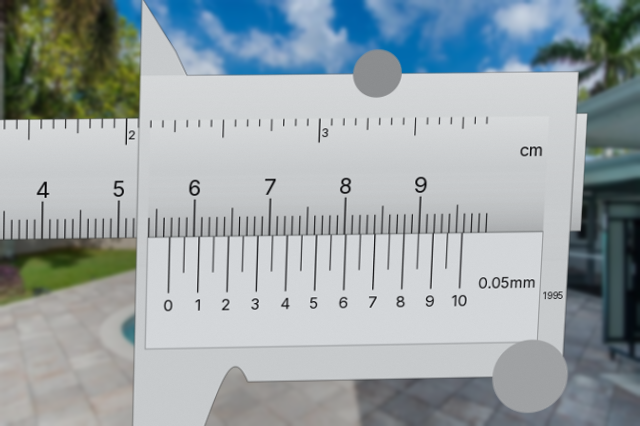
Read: value=56.8 unit=mm
